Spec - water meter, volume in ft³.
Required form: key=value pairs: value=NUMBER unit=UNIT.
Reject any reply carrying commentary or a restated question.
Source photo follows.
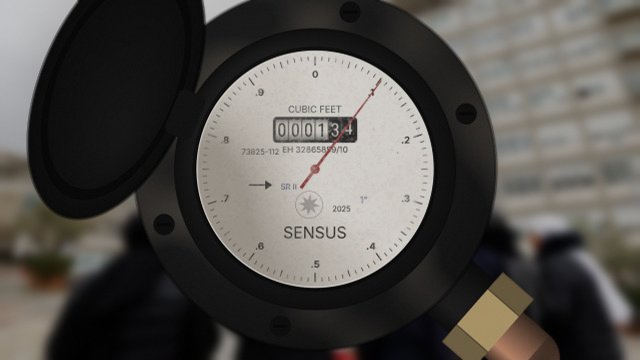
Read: value=134.10 unit=ft³
